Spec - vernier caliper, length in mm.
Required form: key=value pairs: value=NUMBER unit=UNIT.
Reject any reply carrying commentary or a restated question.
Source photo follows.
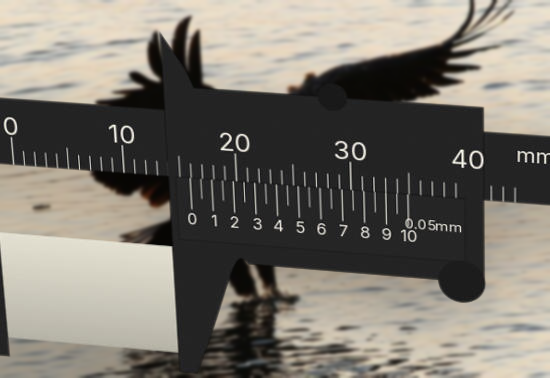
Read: value=15.9 unit=mm
